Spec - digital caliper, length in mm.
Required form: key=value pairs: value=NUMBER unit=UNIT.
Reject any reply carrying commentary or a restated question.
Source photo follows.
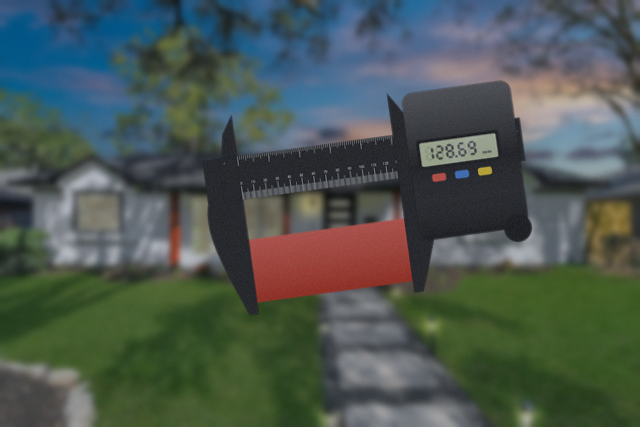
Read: value=128.69 unit=mm
